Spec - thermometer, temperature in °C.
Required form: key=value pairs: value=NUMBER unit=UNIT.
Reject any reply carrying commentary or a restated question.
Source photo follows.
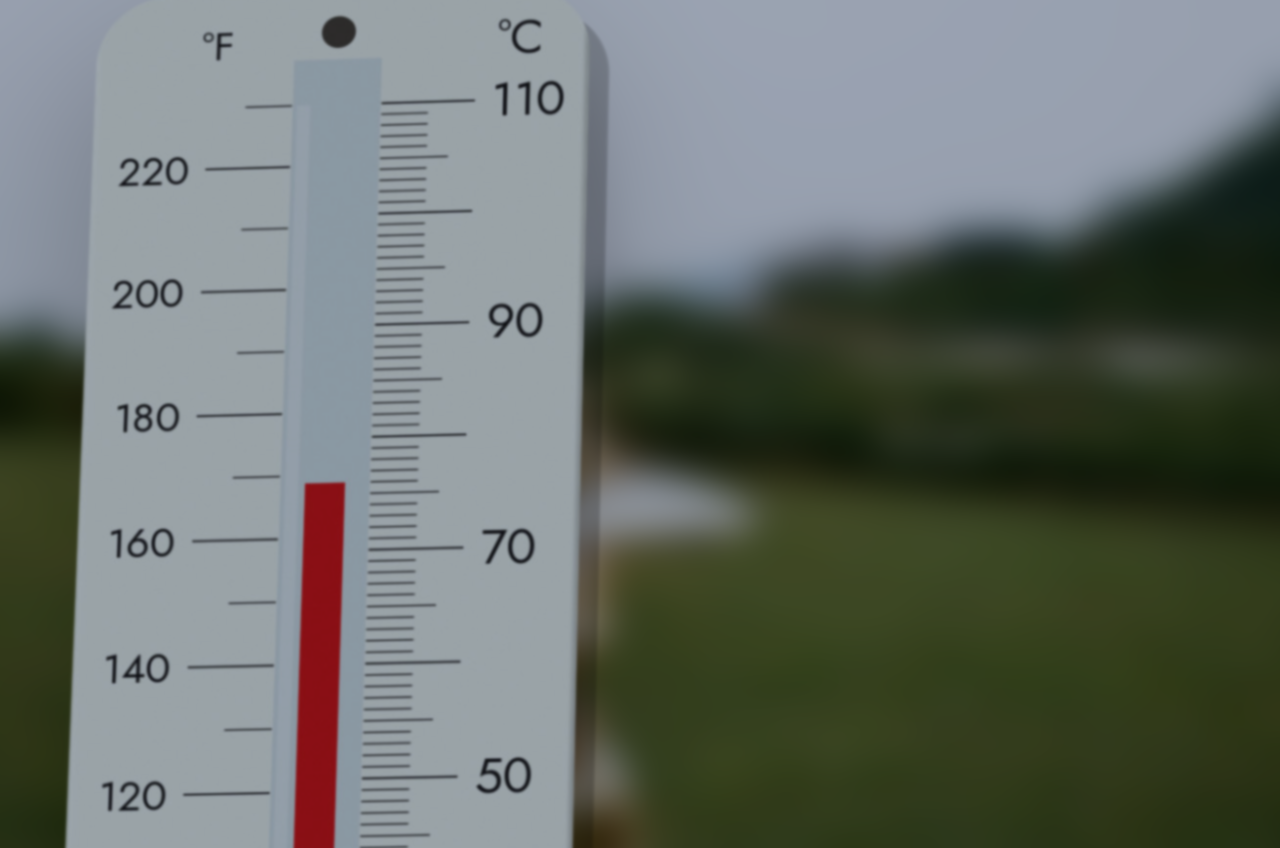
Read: value=76 unit=°C
